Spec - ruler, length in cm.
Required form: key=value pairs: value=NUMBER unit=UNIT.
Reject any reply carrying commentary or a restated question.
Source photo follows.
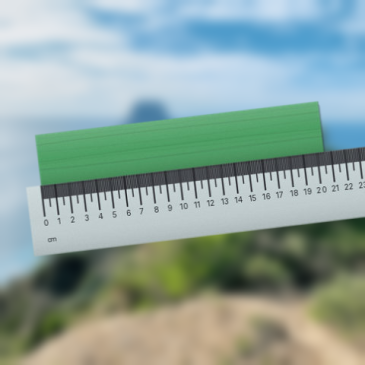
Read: value=20.5 unit=cm
